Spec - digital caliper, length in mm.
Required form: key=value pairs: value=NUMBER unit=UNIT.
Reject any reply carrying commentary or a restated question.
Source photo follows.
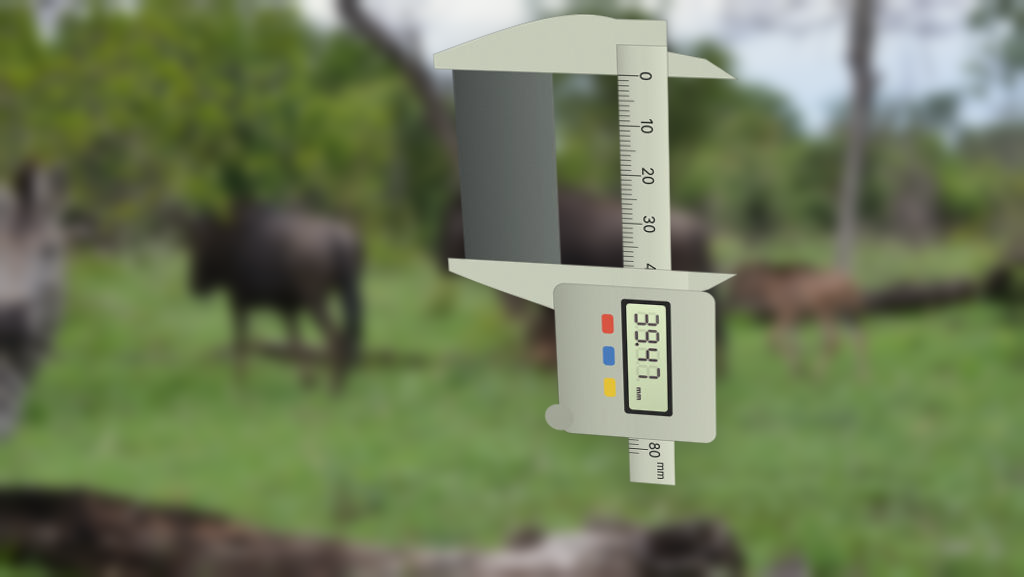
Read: value=39.47 unit=mm
